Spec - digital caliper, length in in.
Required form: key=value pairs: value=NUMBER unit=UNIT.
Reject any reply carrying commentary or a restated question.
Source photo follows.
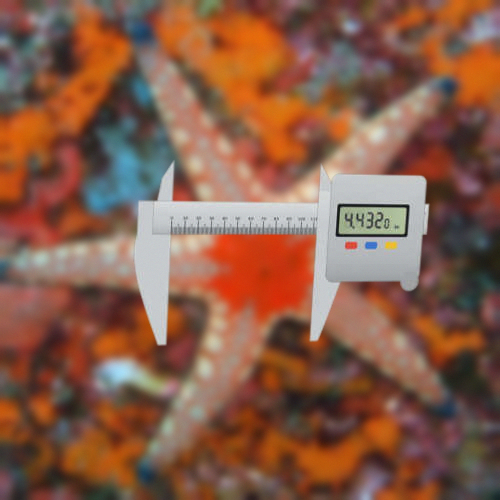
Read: value=4.4320 unit=in
